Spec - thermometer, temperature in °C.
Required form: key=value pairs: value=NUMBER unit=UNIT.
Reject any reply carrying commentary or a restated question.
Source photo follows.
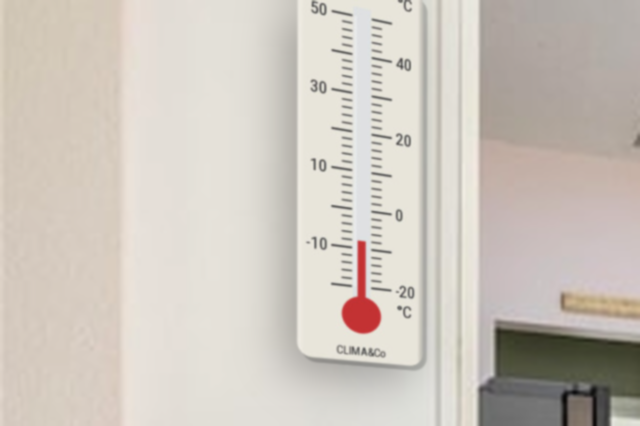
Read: value=-8 unit=°C
